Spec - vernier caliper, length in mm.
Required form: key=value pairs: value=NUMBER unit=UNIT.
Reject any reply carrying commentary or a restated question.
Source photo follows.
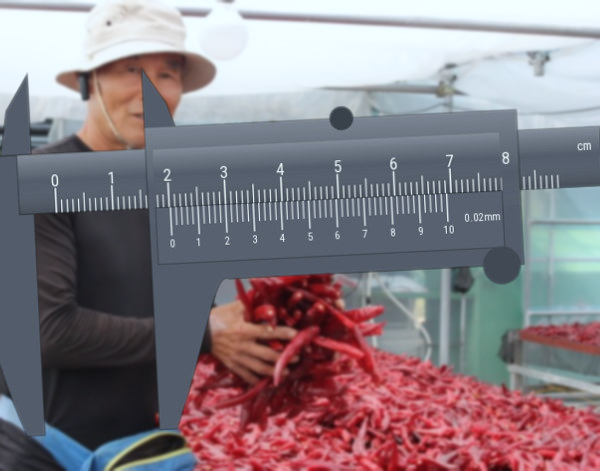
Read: value=20.2 unit=mm
